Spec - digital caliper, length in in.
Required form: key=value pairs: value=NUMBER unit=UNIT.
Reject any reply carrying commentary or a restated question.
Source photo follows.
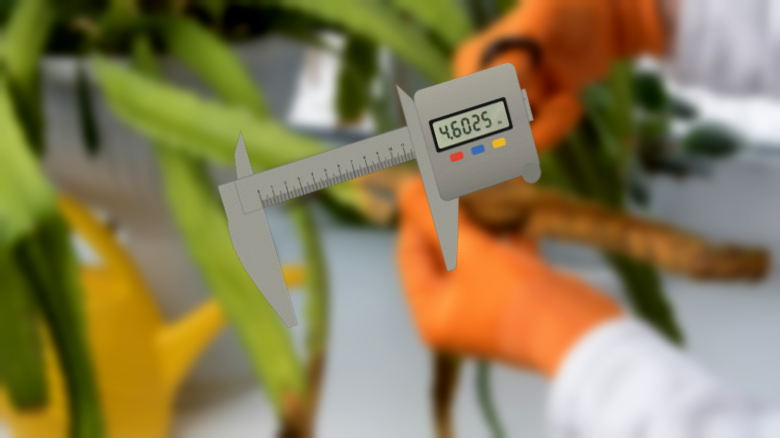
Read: value=4.6025 unit=in
